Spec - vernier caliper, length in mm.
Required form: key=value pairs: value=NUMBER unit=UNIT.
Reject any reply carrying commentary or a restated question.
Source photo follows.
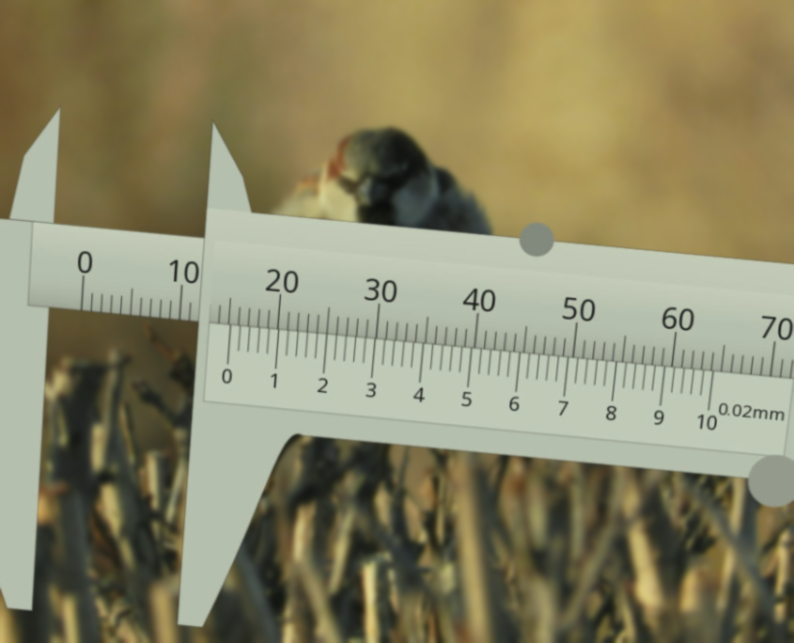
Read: value=15.2 unit=mm
